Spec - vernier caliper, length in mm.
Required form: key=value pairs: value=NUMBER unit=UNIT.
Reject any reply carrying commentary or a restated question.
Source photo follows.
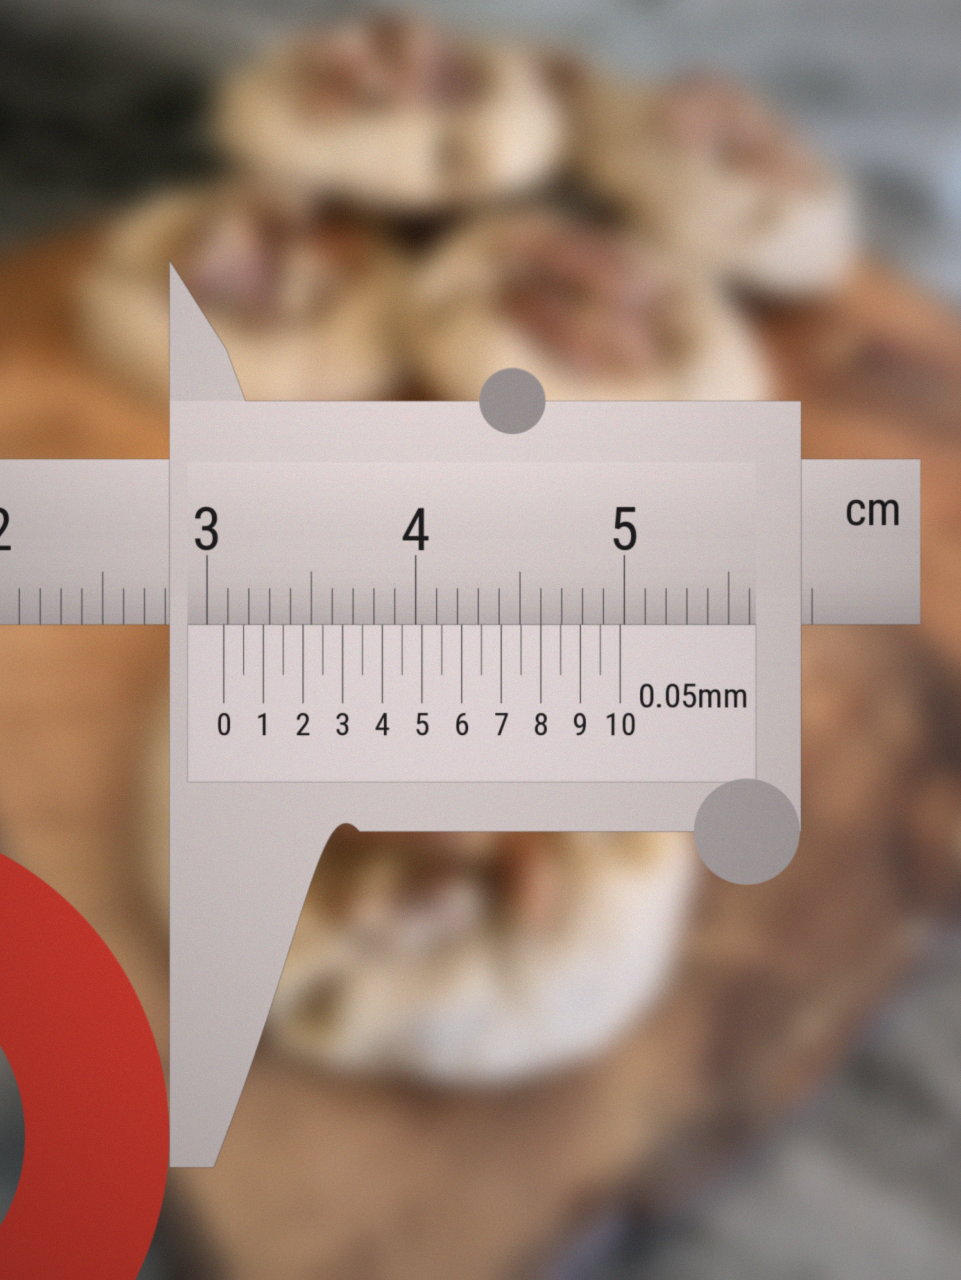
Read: value=30.8 unit=mm
